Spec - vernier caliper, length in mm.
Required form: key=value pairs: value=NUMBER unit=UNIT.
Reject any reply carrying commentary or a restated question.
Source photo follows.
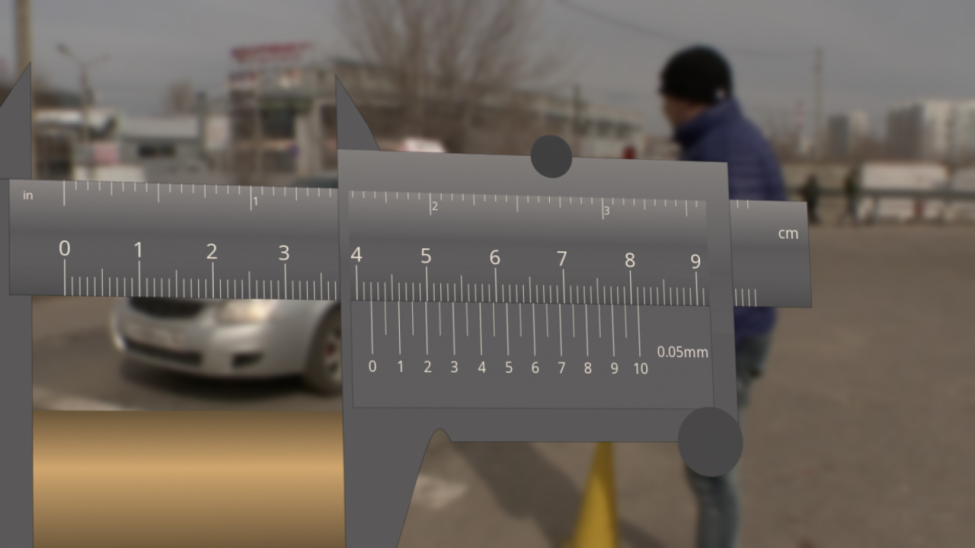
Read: value=42.0 unit=mm
